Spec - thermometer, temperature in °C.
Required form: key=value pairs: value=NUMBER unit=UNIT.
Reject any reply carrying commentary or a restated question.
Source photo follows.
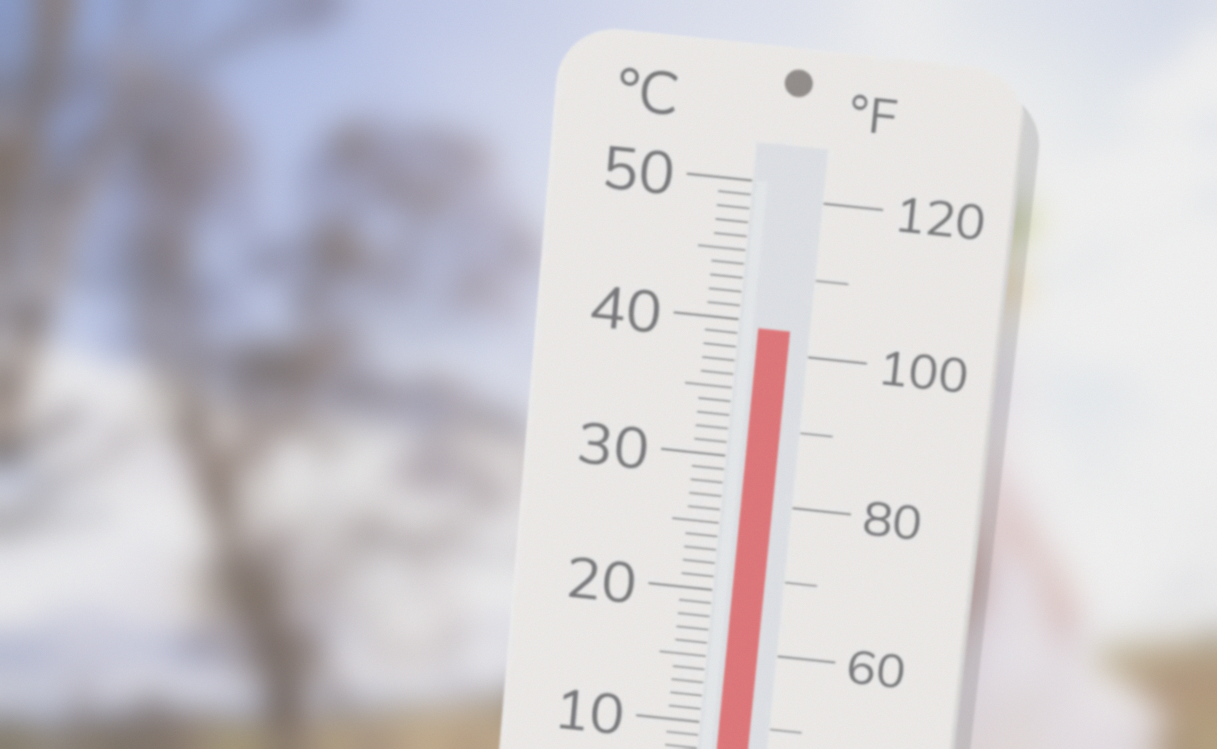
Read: value=39.5 unit=°C
